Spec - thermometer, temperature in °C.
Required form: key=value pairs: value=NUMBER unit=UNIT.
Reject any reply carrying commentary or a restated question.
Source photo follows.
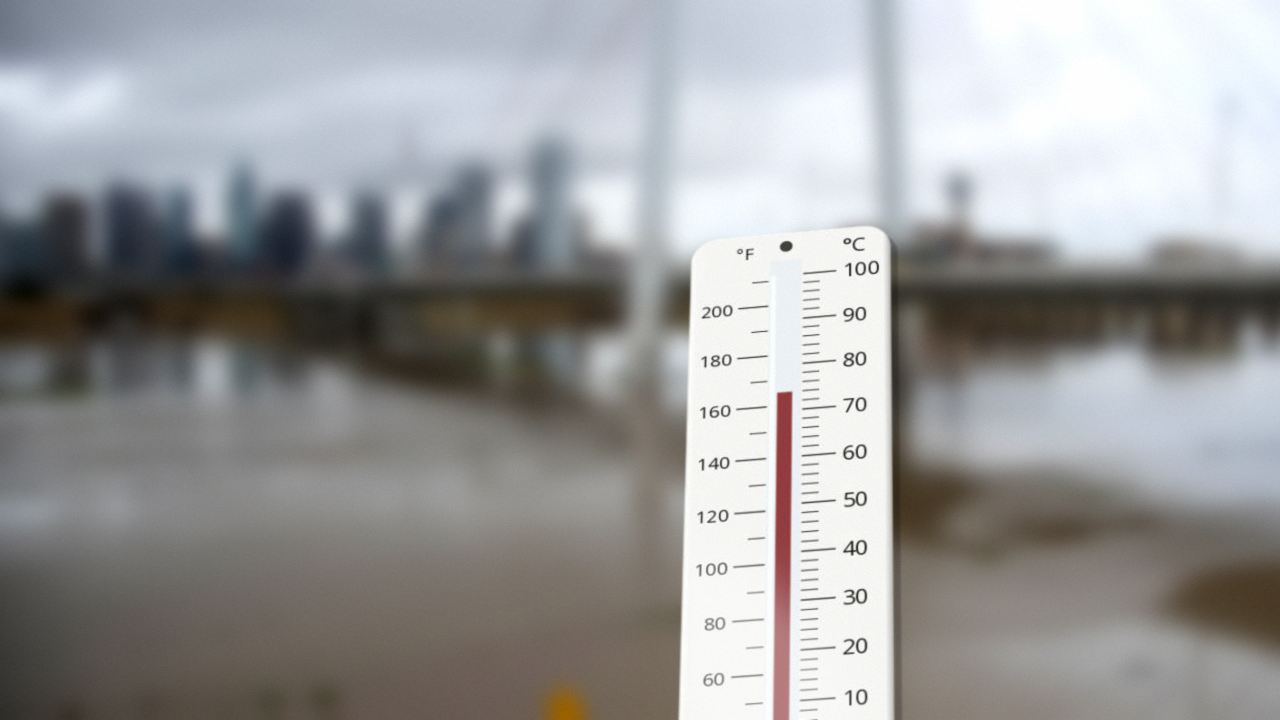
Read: value=74 unit=°C
